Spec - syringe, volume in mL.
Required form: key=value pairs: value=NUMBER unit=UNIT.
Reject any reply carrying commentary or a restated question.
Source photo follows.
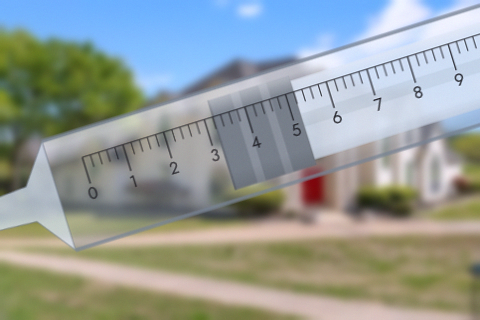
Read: value=3.2 unit=mL
